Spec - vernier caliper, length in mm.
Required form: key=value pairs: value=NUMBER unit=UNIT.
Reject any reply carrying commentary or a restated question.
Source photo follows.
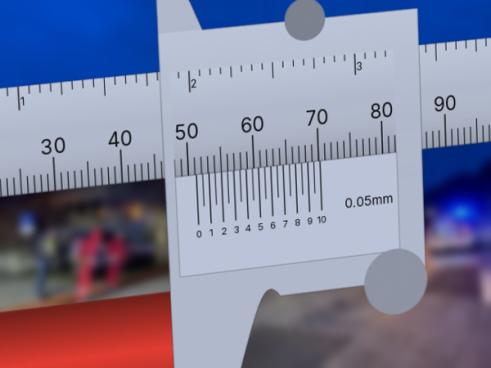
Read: value=51.2 unit=mm
